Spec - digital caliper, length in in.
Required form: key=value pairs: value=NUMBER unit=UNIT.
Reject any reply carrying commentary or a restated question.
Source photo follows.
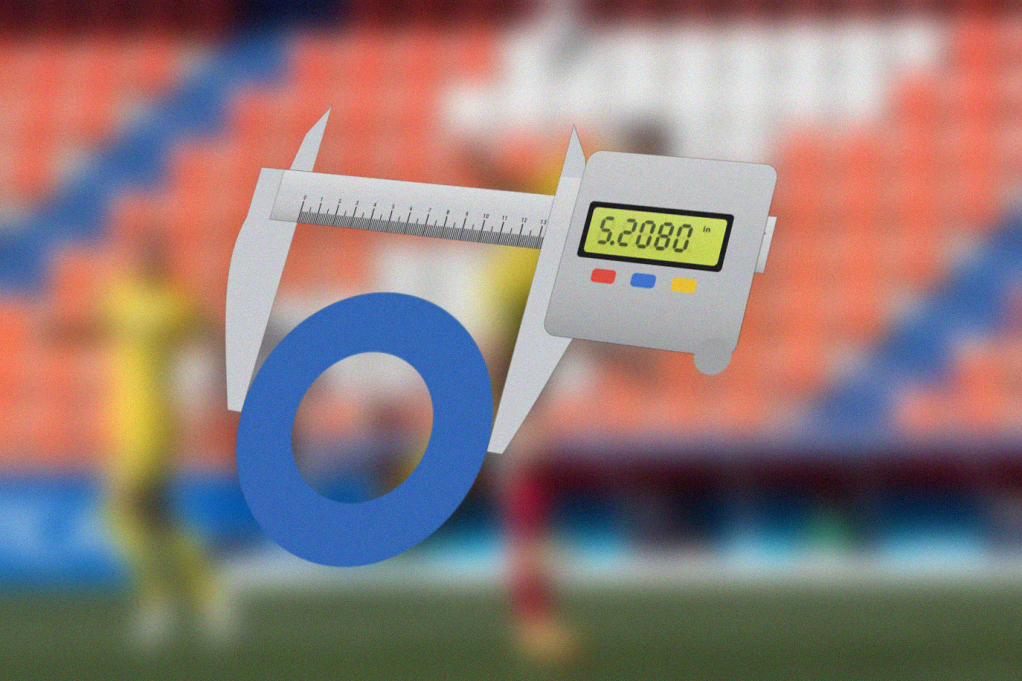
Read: value=5.2080 unit=in
